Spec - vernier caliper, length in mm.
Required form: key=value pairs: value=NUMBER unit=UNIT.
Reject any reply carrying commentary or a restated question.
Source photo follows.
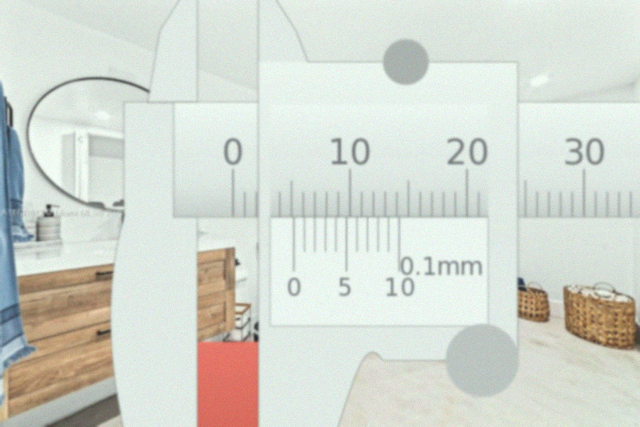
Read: value=5.2 unit=mm
